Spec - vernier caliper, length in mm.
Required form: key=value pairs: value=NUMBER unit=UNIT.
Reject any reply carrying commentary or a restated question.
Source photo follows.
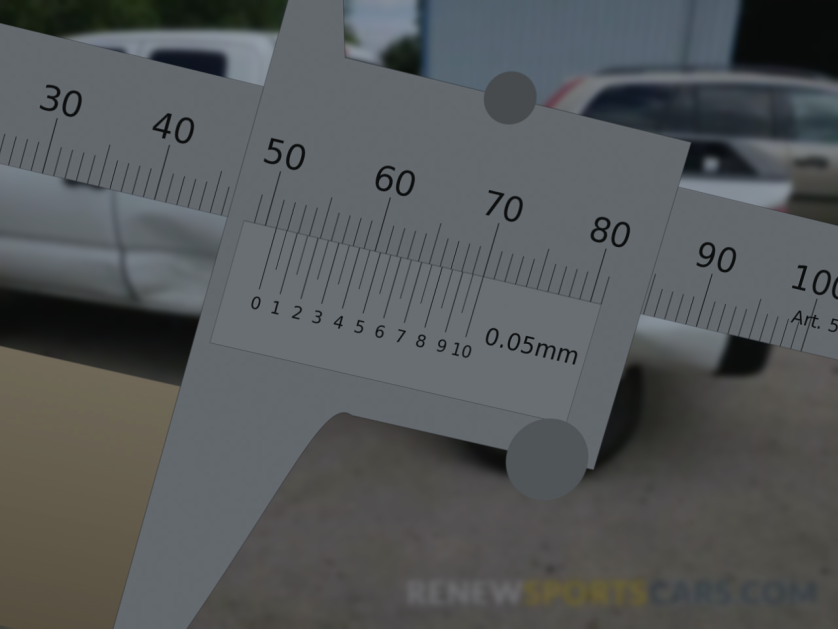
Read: value=51.0 unit=mm
